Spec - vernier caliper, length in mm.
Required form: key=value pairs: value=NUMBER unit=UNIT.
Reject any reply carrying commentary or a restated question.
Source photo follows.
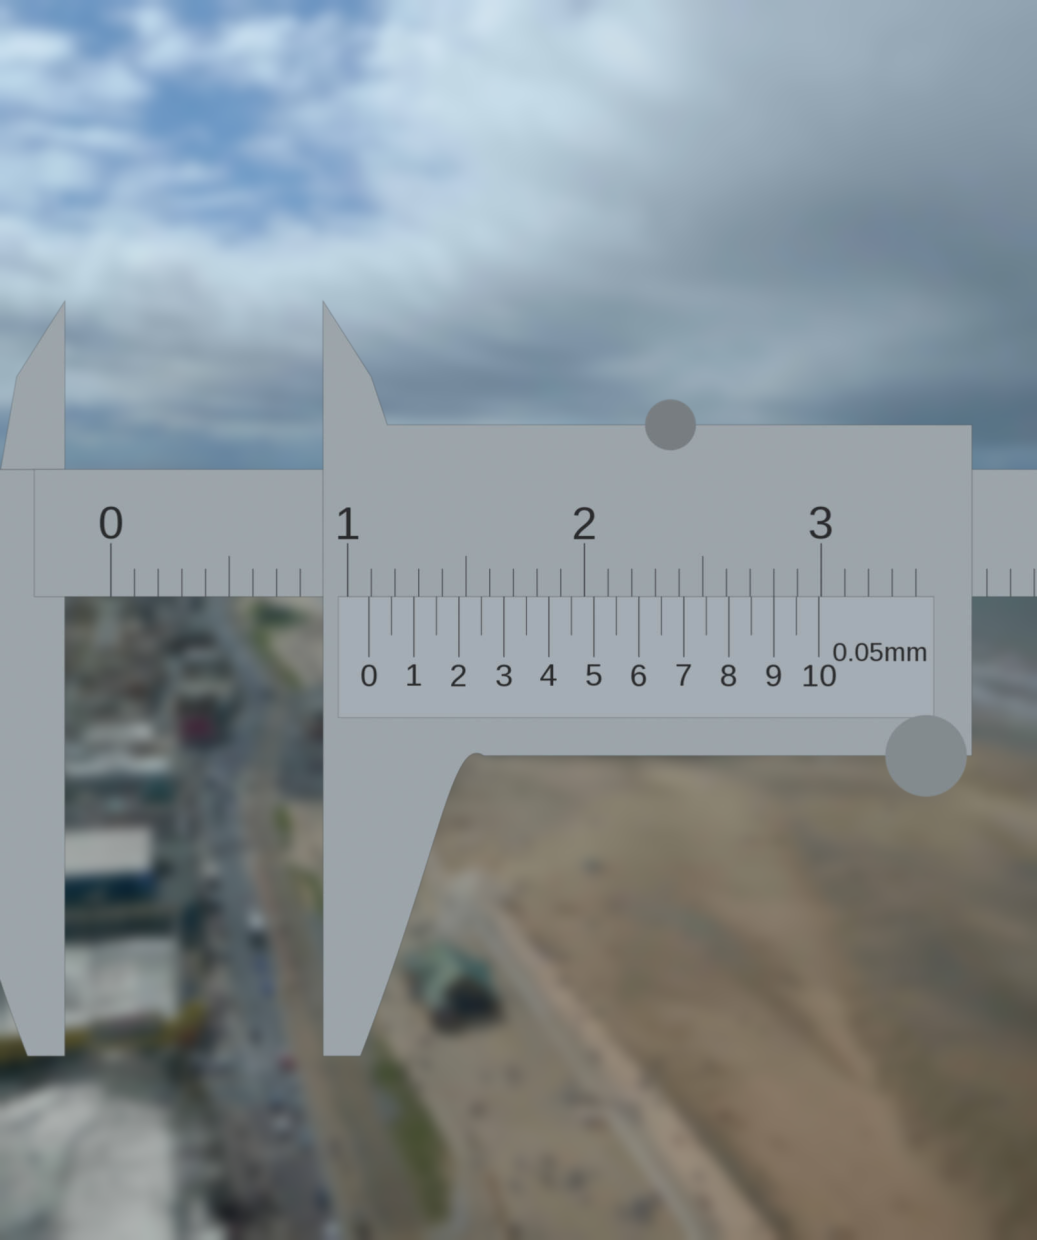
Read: value=10.90 unit=mm
